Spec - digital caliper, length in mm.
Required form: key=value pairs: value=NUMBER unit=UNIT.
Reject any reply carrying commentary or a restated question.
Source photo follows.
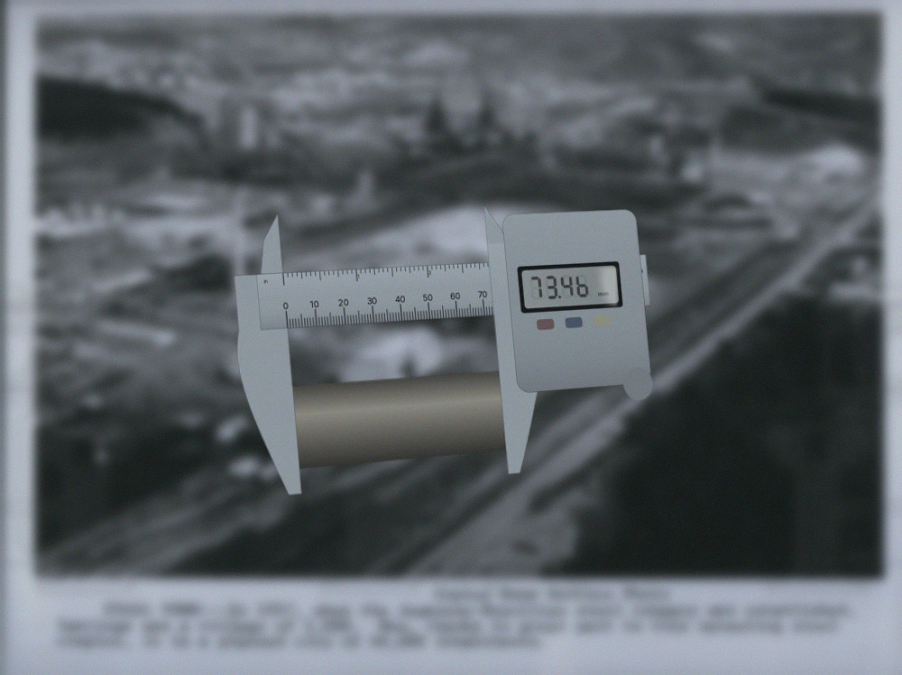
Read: value=73.46 unit=mm
